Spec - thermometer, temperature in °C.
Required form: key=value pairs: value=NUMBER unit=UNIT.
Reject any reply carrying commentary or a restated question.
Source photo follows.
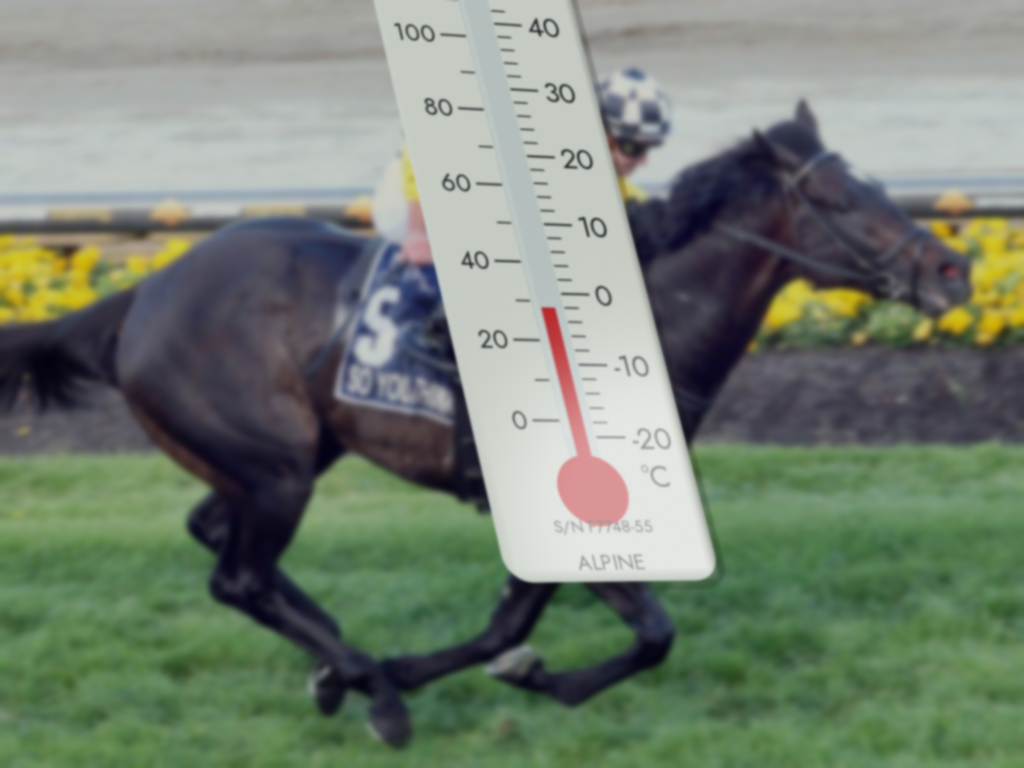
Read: value=-2 unit=°C
